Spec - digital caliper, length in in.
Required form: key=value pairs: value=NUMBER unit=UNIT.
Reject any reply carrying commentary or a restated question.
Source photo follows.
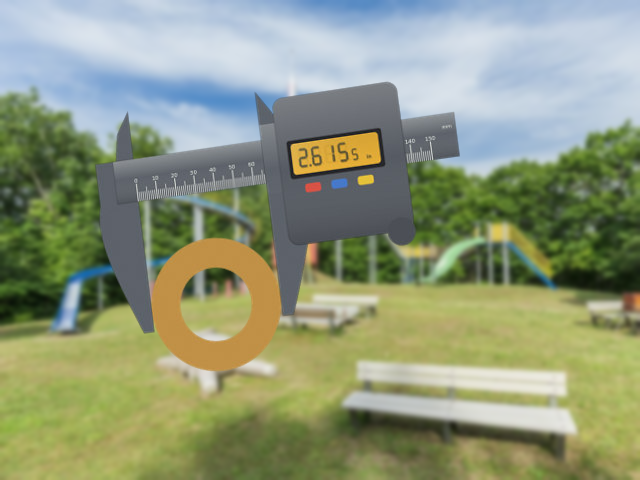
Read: value=2.6155 unit=in
